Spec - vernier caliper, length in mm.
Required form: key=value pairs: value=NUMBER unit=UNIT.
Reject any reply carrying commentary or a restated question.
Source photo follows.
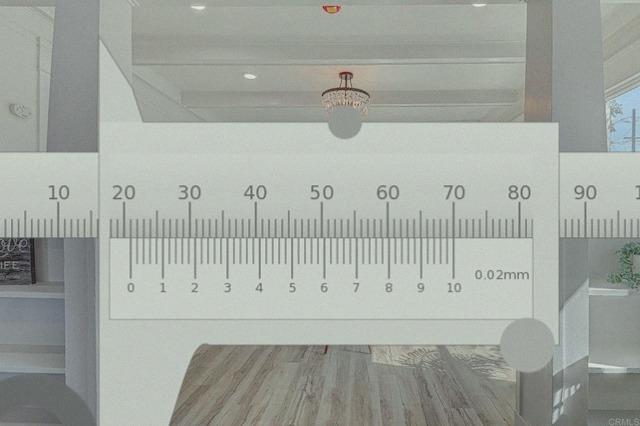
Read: value=21.0 unit=mm
